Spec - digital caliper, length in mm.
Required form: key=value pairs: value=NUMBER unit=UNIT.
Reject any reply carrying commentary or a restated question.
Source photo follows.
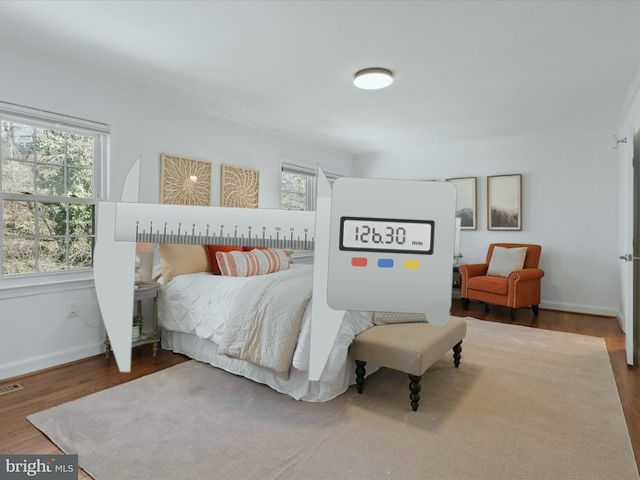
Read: value=126.30 unit=mm
